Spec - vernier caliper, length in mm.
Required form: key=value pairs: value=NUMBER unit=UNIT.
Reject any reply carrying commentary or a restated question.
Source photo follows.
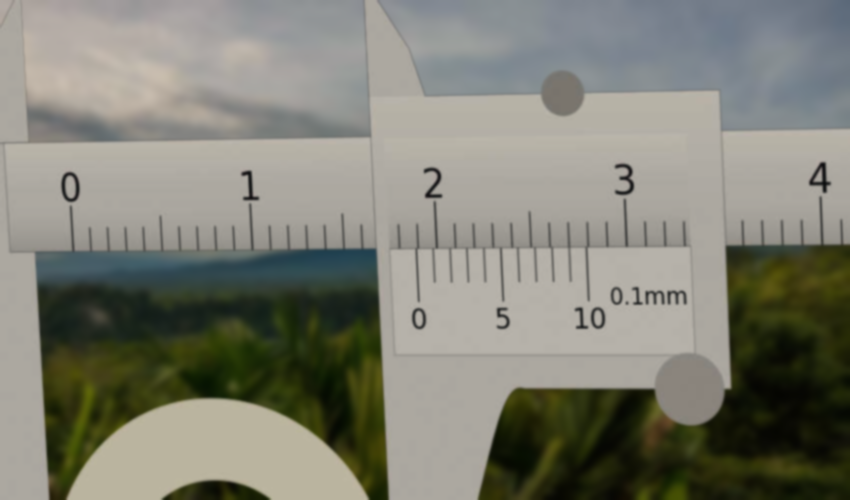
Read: value=18.9 unit=mm
